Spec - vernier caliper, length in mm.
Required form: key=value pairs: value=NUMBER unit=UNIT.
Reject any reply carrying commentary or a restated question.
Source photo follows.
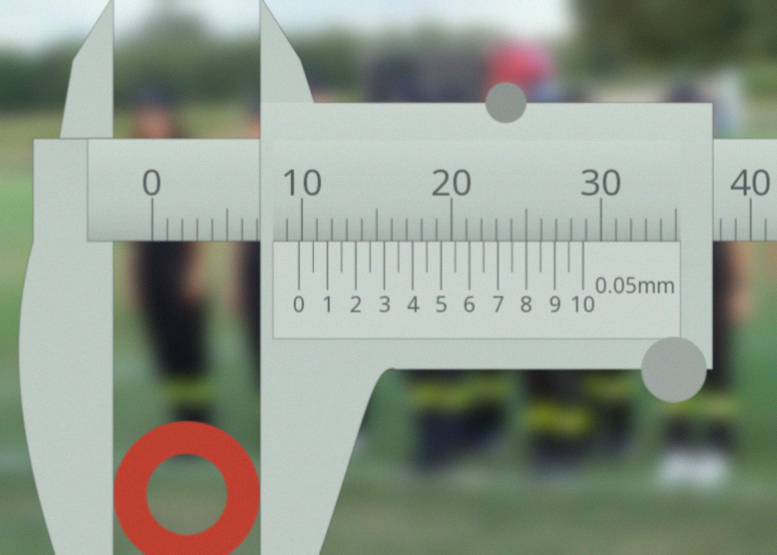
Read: value=9.8 unit=mm
